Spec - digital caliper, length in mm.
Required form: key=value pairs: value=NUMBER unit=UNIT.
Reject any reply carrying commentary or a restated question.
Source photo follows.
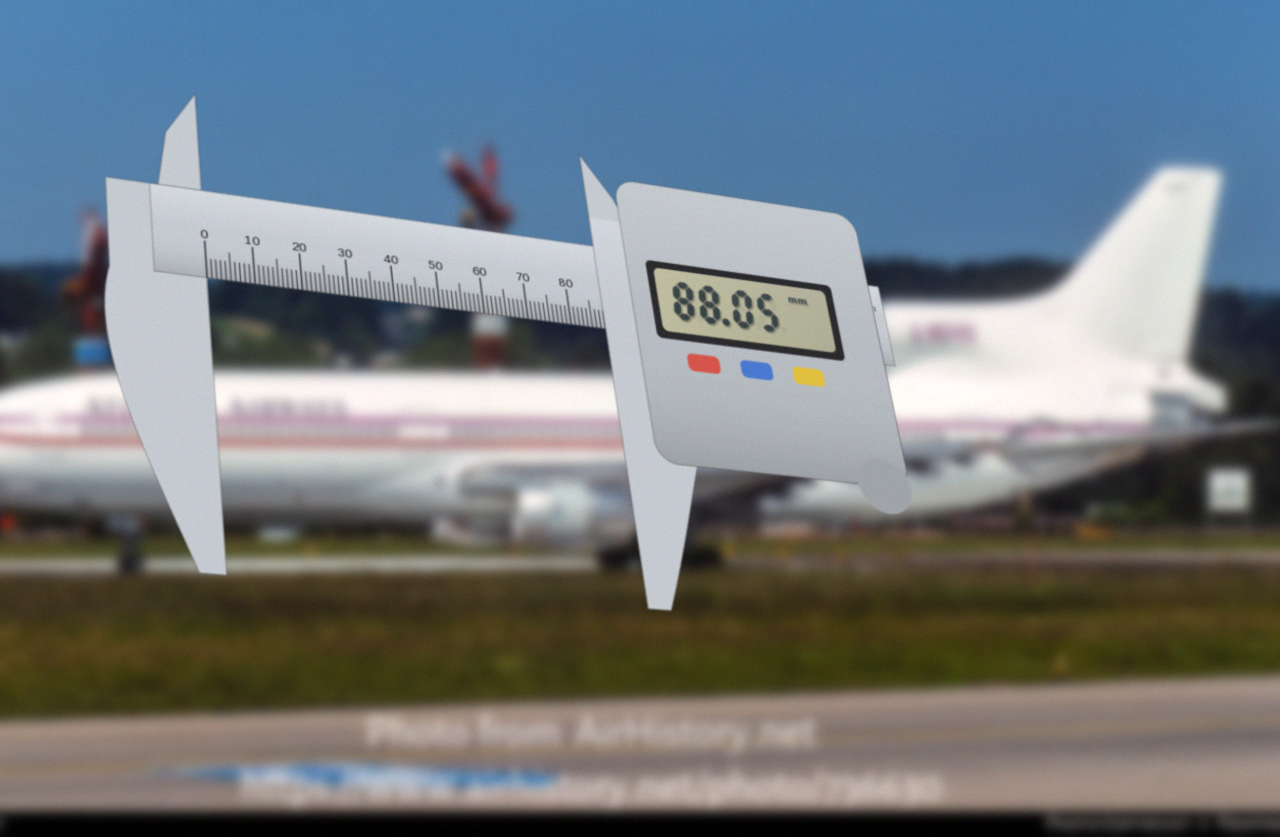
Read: value=88.05 unit=mm
